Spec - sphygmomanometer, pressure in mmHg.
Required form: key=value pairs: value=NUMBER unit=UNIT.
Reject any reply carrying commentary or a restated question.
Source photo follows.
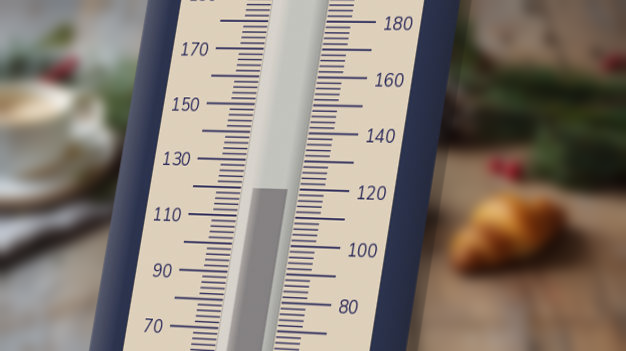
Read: value=120 unit=mmHg
